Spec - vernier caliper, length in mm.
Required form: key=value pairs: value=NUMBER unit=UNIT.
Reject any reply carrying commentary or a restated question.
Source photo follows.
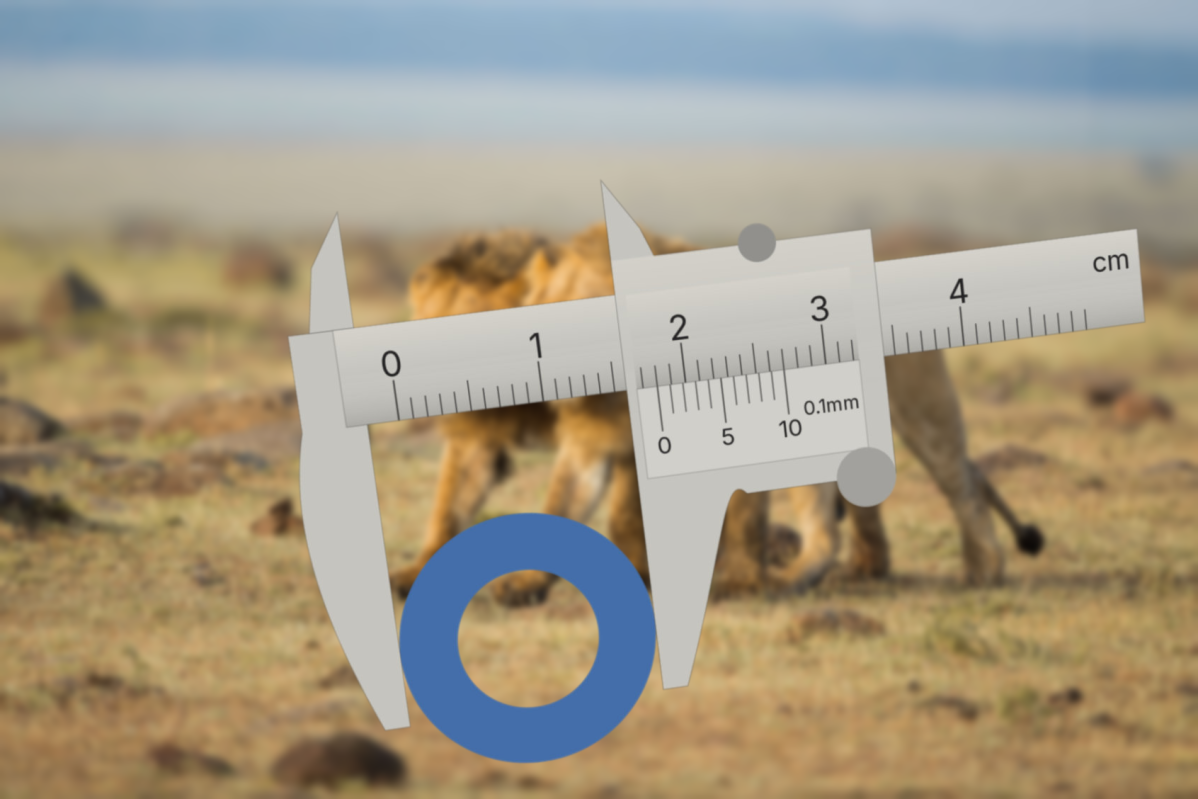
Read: value=18.0 unit=mm
